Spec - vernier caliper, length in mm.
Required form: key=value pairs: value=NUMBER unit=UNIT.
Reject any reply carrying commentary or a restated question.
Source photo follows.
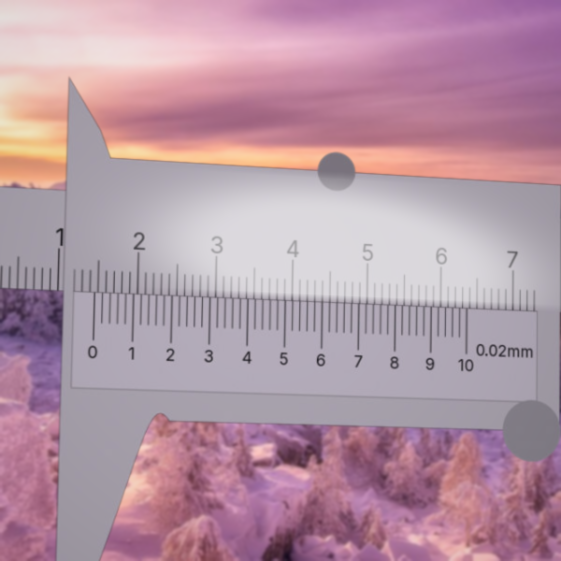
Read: value=14.6 unit=mm
